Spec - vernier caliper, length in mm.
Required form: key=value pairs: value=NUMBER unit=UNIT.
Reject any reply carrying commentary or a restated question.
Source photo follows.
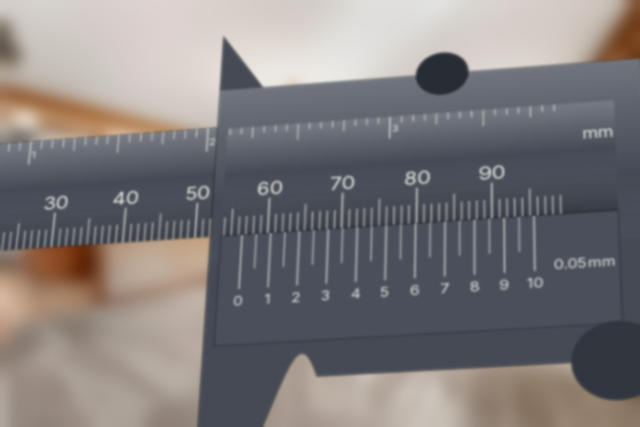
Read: value=56.5 unit=mm
